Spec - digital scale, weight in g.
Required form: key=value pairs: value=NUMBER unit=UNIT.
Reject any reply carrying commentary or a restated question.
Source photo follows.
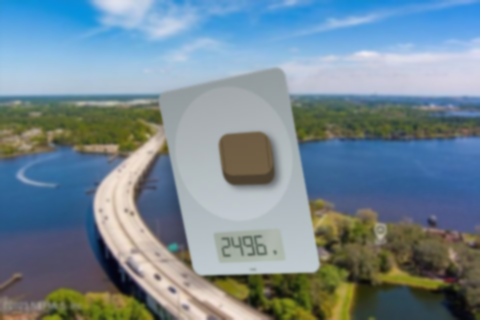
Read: value=2496 unit=g
